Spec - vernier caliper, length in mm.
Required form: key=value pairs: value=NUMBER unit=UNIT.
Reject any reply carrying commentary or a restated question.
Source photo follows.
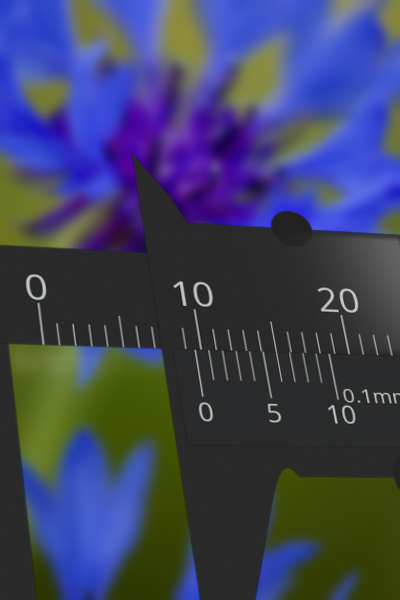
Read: value=9.6 unit=mm
